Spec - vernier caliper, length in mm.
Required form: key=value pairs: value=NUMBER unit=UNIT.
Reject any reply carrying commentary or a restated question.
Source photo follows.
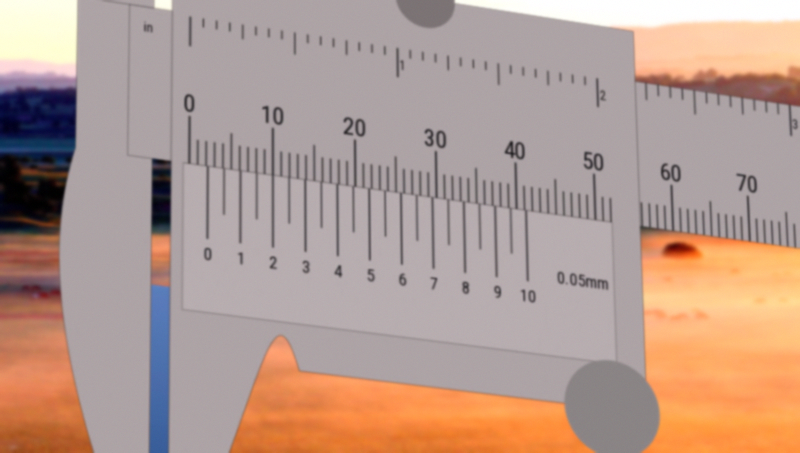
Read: value=2.2 unit=mm
